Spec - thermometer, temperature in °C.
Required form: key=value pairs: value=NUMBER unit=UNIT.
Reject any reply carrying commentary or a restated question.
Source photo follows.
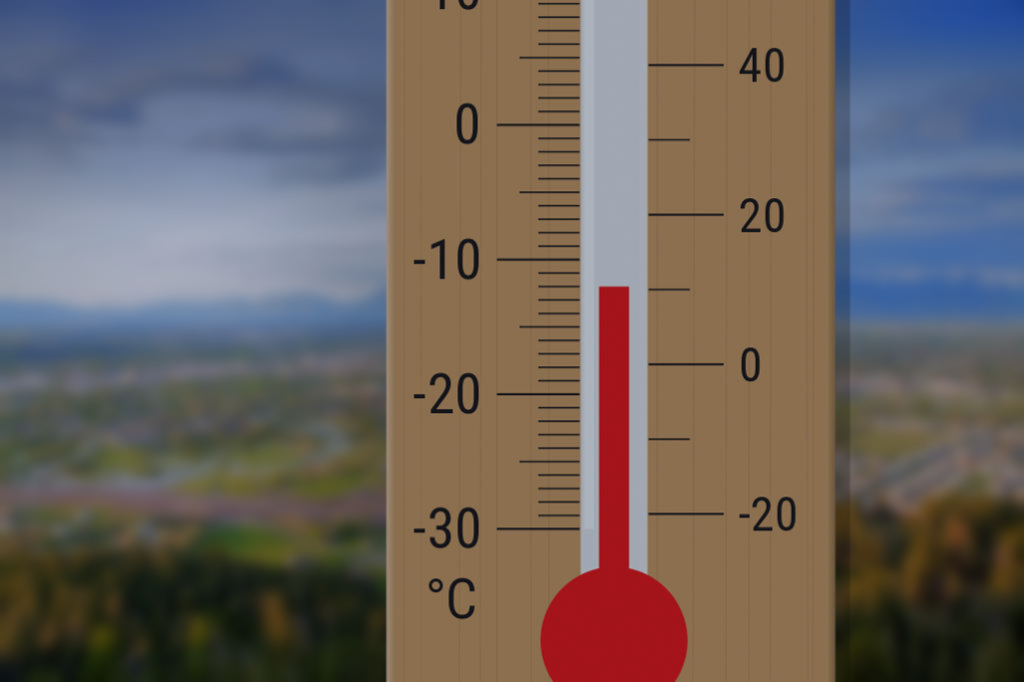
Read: value=-12 unit=°C
